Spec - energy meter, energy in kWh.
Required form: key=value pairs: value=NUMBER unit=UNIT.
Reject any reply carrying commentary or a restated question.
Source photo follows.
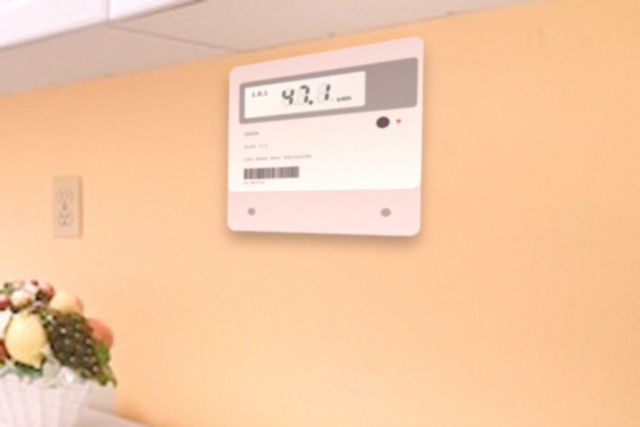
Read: value=47.1 unit=kWh
